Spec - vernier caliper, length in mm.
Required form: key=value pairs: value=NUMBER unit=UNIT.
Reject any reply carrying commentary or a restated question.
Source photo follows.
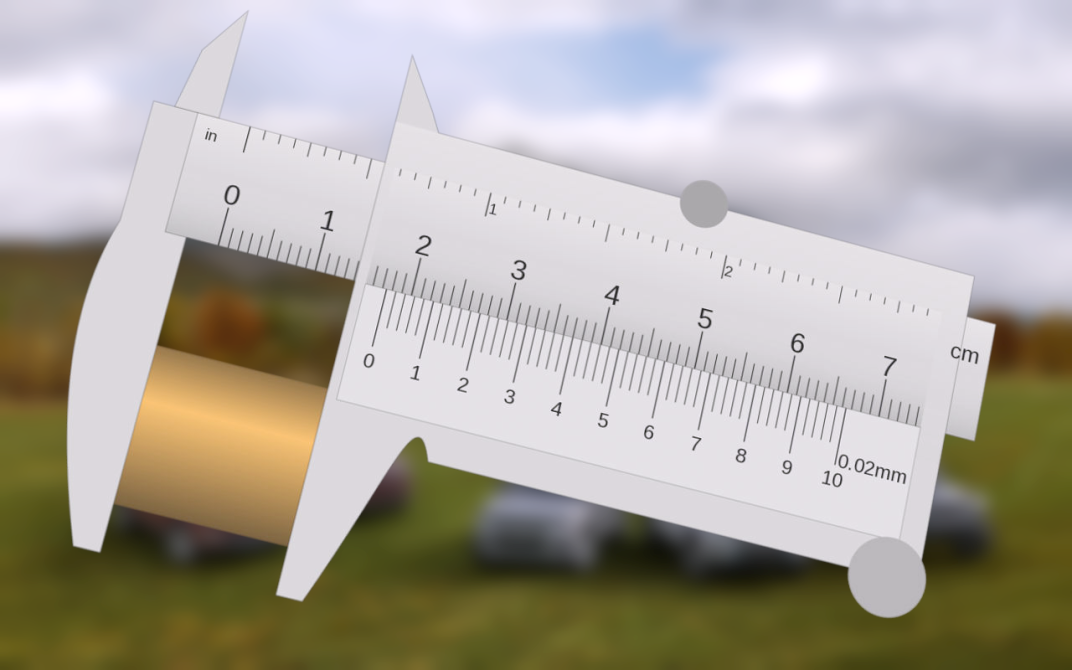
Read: value=17.4 unit=mm
